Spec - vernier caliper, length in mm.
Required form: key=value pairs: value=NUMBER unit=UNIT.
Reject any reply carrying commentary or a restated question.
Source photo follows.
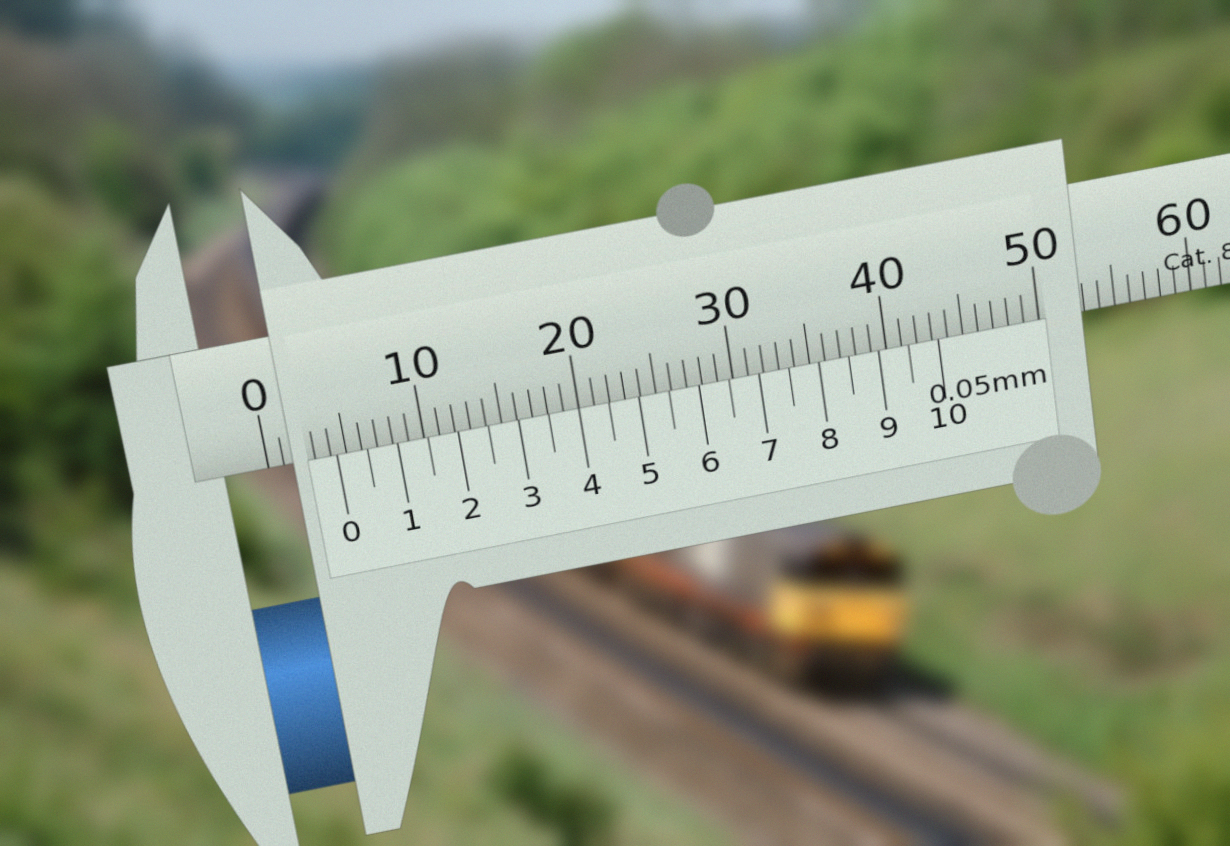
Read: value=4.4 unit=mm
